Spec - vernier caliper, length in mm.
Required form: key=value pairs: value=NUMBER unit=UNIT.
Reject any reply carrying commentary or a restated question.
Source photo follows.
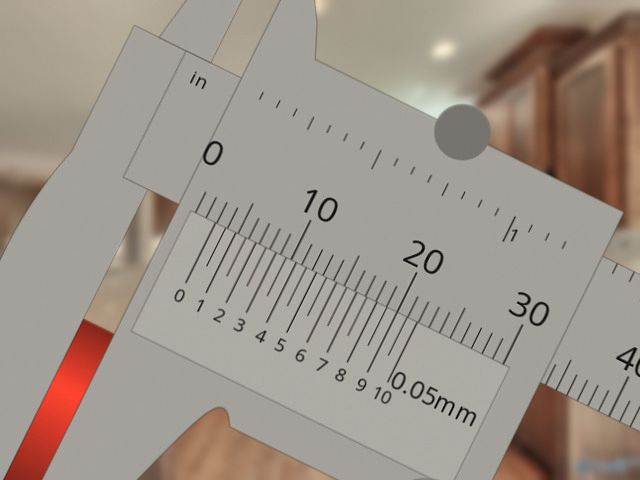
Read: value=2.9 unit=mm
